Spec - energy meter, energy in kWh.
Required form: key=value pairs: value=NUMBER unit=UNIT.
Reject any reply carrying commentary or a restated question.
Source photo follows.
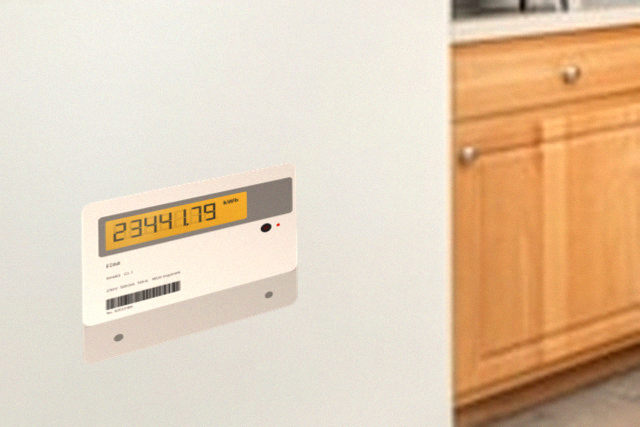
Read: value=23441.79 unit=kWh
